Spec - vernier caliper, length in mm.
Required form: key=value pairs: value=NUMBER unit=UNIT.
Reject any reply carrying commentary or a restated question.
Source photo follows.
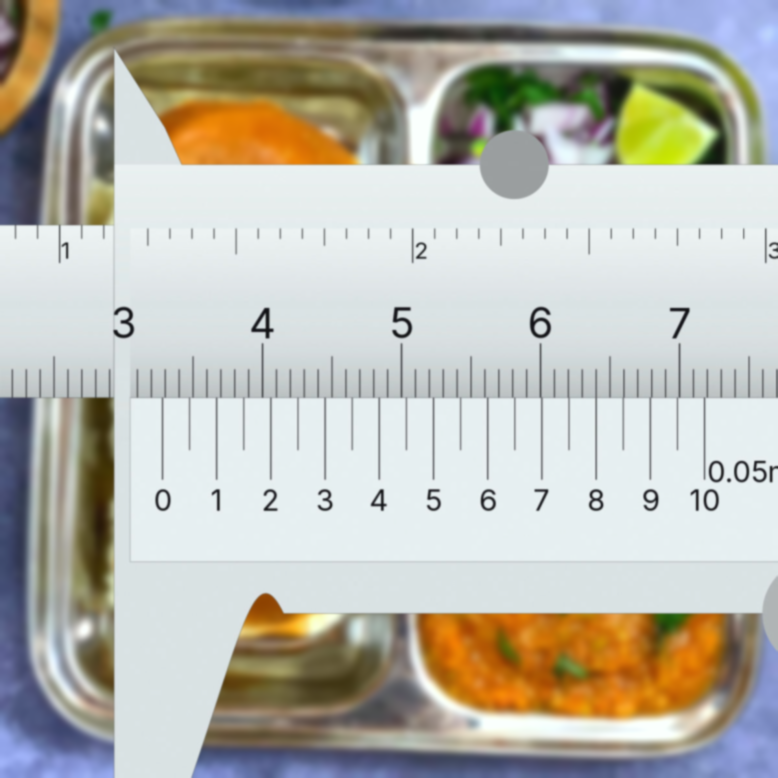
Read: value=32.8 unit=mm
